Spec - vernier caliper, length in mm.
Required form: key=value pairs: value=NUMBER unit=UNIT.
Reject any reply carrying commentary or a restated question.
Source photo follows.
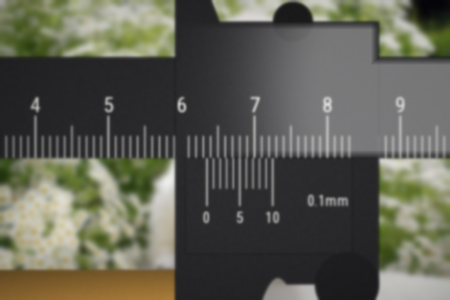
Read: value=63.5 unit=mm
